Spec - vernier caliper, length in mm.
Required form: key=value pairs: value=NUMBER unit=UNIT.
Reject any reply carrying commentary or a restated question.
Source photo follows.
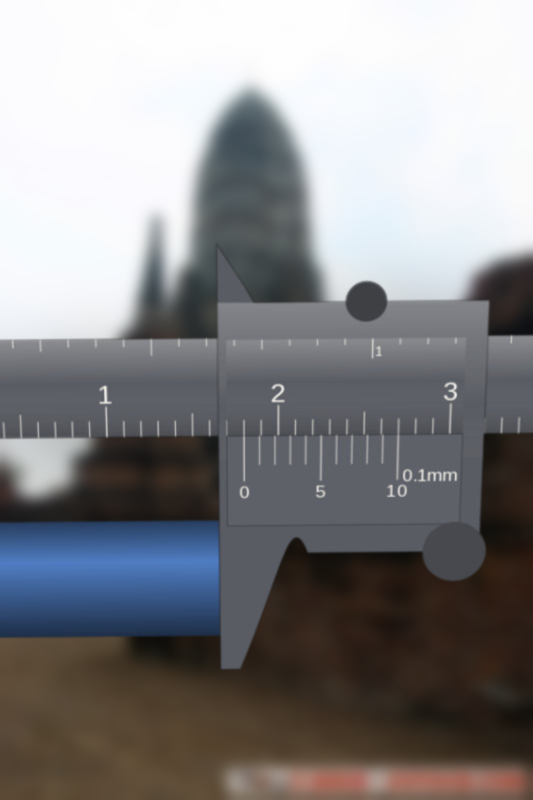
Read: value=18.0 unit=mm
